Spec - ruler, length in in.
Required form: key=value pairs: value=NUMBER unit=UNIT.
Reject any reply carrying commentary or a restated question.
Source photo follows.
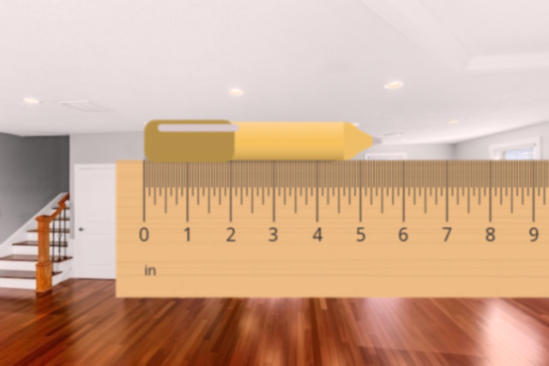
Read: value=5.5 unit=in
